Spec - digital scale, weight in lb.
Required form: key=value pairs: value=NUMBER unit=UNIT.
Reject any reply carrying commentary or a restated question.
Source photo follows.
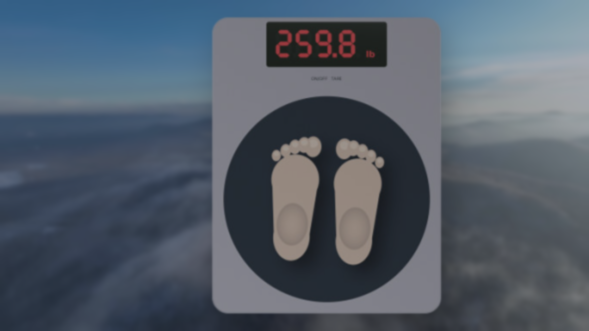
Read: value=259.8 unit=lb
